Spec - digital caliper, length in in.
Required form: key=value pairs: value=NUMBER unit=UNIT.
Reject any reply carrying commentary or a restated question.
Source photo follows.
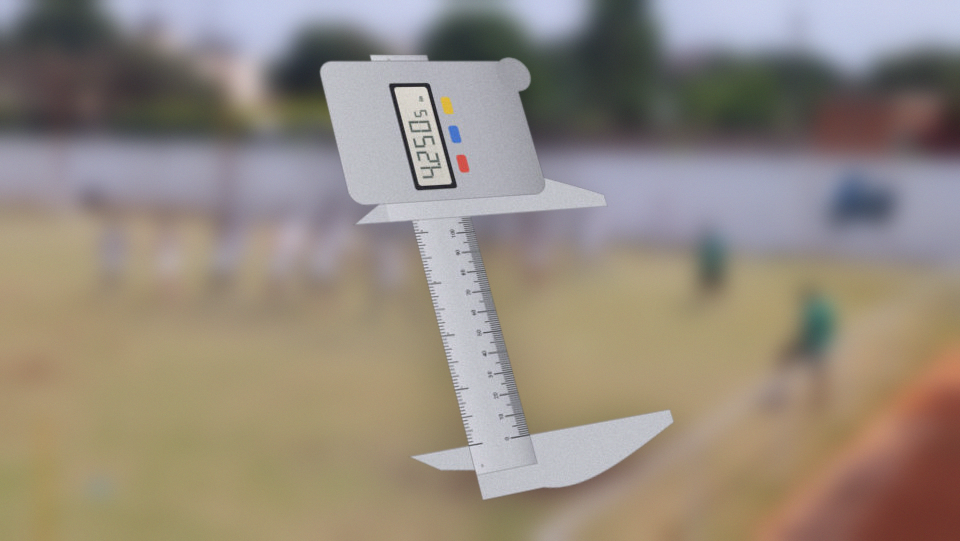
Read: value=4.2505 unit=in
